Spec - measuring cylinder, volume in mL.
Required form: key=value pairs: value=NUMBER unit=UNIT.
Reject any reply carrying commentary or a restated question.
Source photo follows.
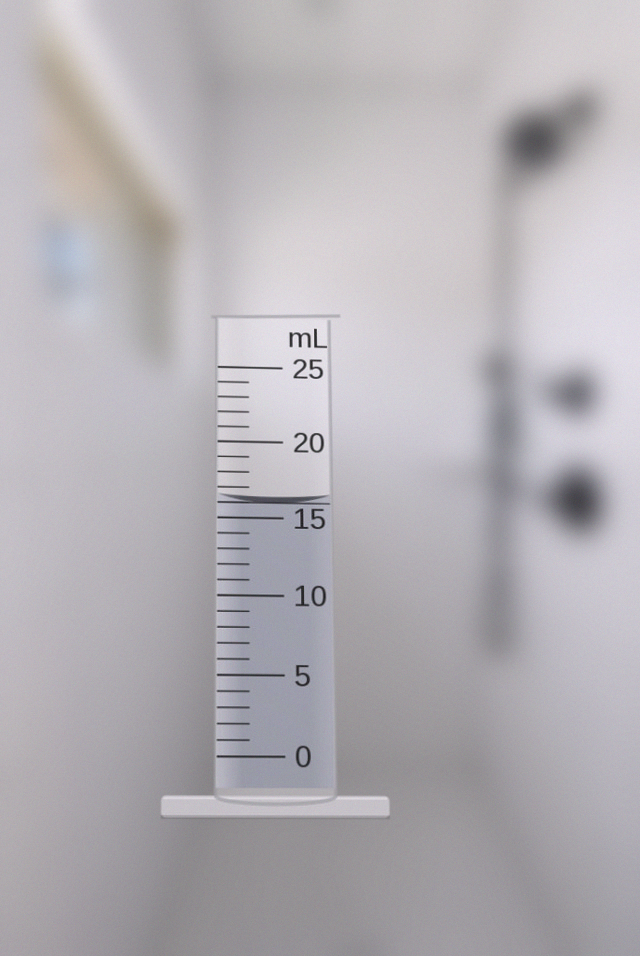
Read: value=16 unit=mL
